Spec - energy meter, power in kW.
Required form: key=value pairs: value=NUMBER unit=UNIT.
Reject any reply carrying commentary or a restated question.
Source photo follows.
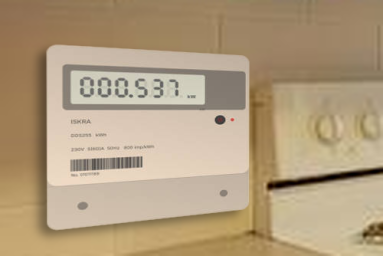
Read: value=0.537 unit=kW
